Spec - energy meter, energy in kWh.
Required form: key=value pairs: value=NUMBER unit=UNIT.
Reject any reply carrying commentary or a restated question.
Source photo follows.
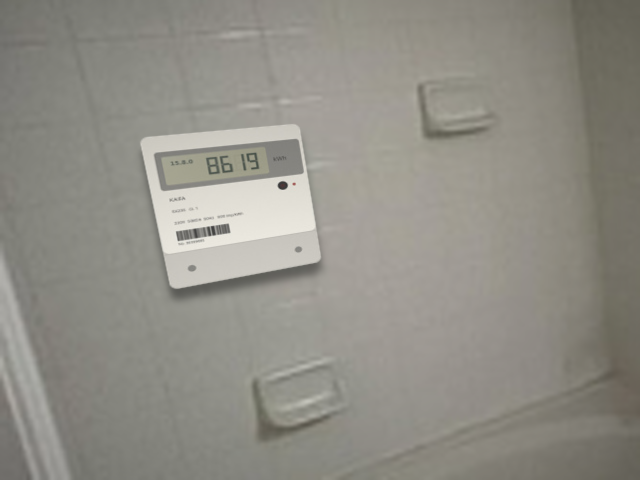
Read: value=8619 unit=kWh
